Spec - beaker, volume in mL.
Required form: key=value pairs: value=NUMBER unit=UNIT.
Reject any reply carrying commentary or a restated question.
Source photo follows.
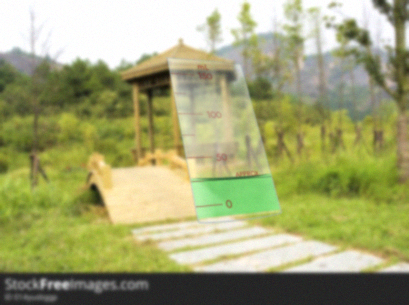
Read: value=25 unit=mL
